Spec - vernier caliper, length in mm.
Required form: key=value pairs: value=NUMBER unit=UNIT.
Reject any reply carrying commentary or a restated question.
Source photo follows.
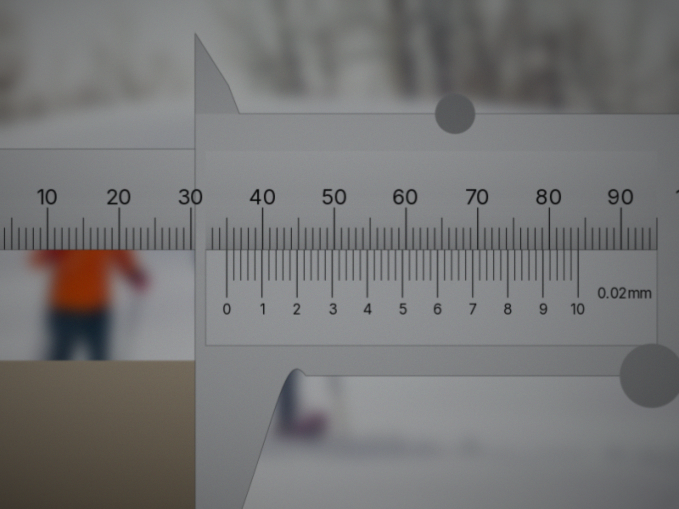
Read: value=35.0 unit=mm
